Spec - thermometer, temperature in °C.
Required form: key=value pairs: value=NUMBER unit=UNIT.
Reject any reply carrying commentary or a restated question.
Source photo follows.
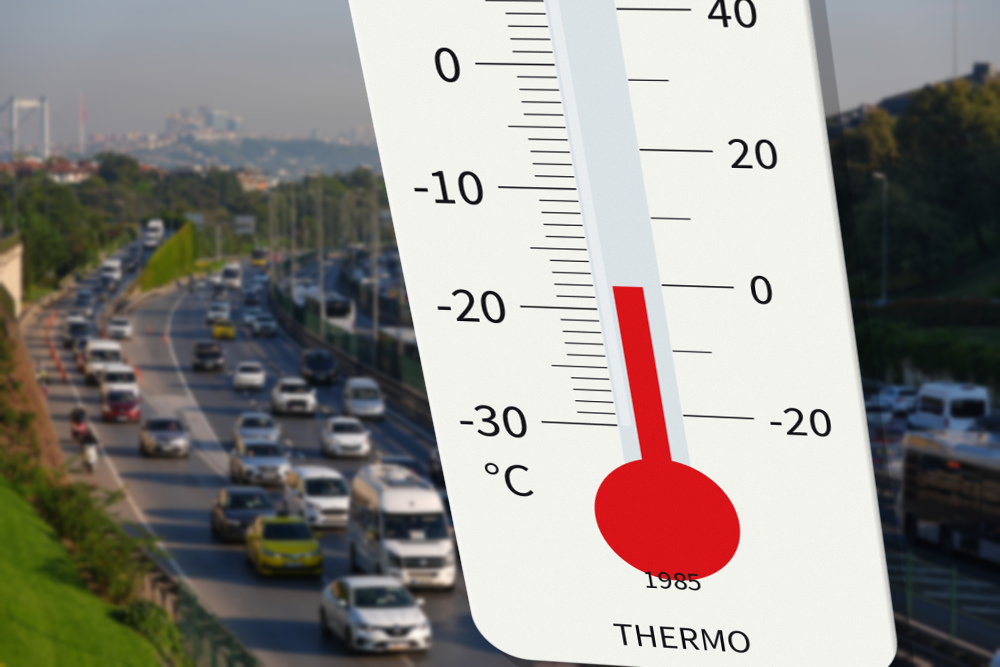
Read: value=-18 unit=°C
